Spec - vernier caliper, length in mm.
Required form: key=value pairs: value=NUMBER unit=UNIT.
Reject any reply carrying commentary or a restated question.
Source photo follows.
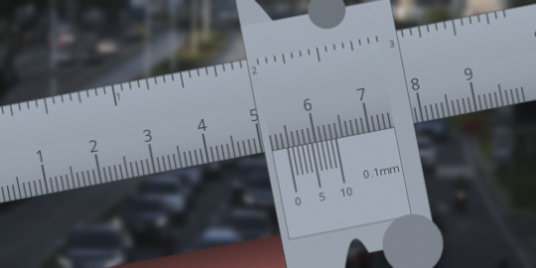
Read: value=54.8 unit=mm
